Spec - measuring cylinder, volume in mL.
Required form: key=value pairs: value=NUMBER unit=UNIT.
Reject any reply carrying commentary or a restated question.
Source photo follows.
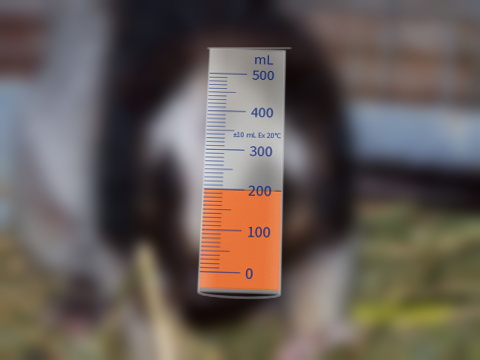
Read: value=200 unit=mL
